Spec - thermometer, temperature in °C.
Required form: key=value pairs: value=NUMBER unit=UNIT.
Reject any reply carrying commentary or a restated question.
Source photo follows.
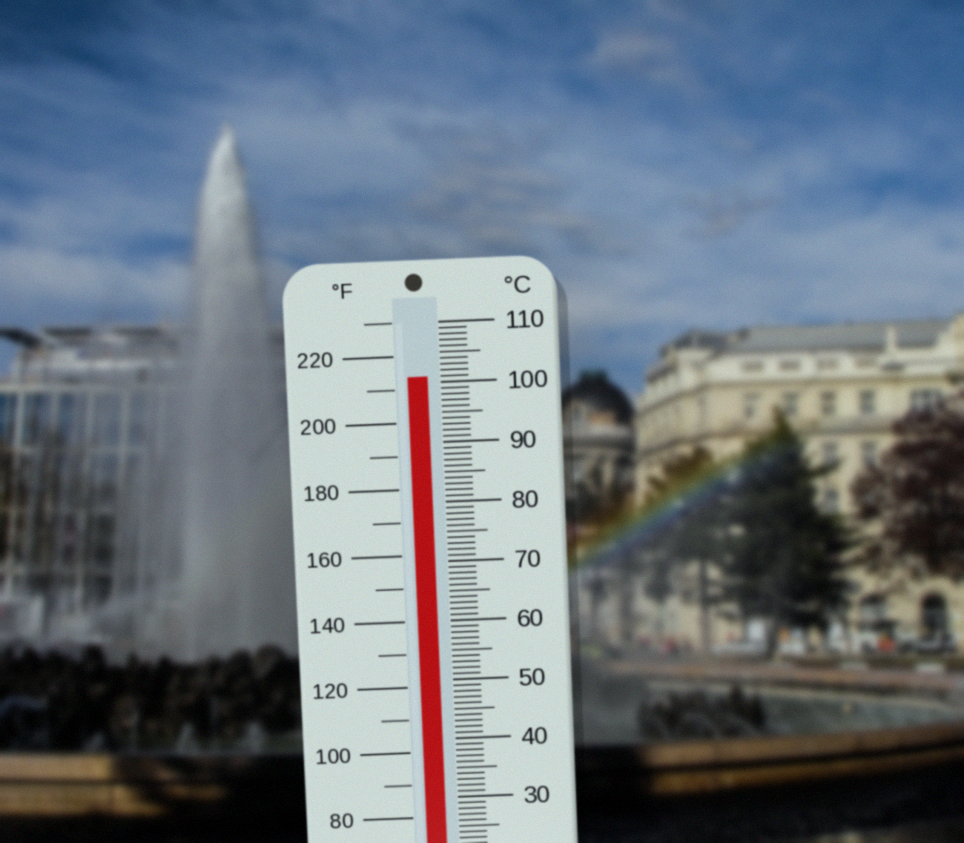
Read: value=101 unit=°C
